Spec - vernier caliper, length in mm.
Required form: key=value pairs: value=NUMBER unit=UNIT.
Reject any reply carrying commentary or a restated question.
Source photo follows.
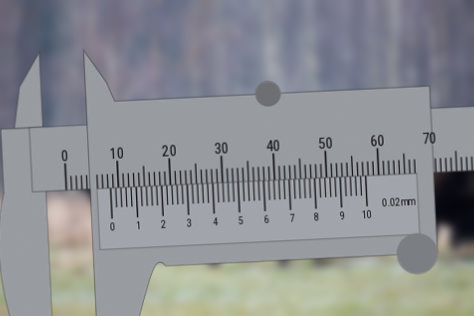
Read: value=8.5 unit=mm
